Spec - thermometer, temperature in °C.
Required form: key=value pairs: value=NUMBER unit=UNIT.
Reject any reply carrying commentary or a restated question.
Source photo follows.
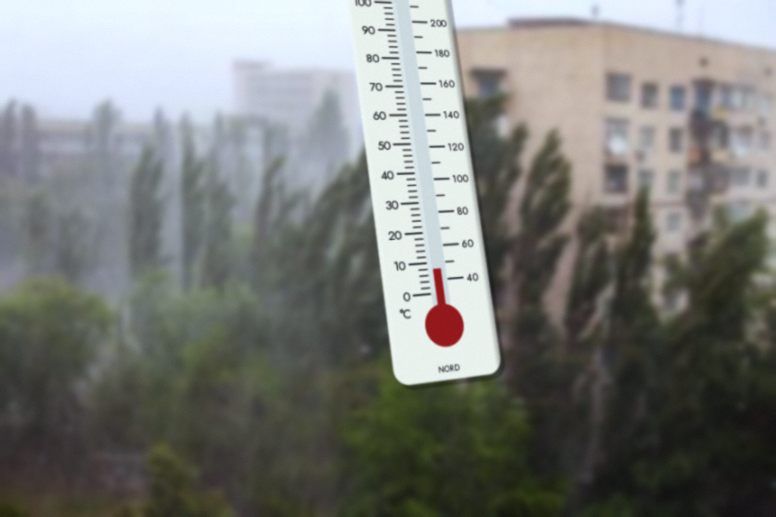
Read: value=8 unit=°C
